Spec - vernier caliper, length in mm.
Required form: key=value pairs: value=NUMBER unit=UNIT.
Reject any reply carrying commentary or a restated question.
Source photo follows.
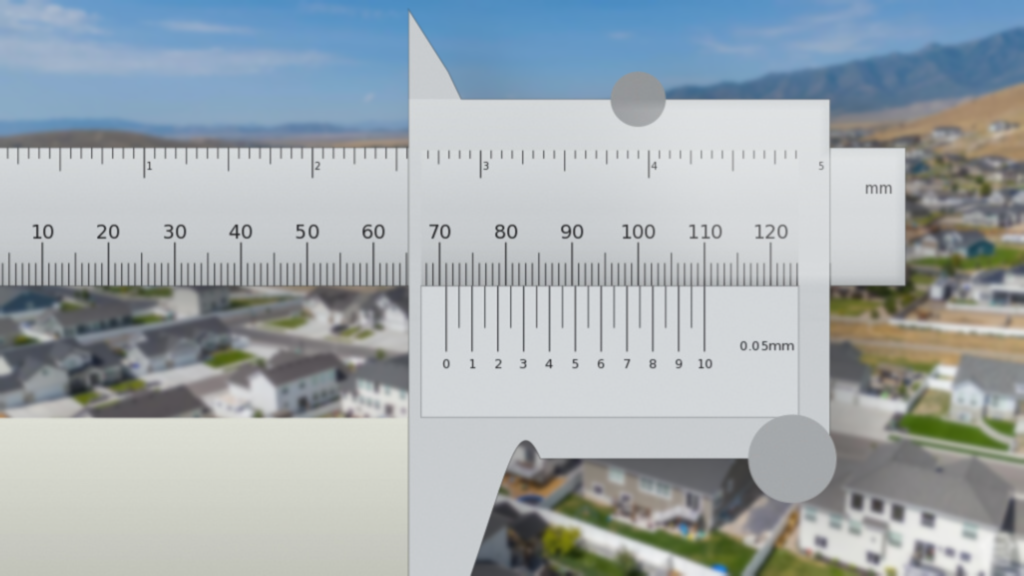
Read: value=71.0 unit=mm
